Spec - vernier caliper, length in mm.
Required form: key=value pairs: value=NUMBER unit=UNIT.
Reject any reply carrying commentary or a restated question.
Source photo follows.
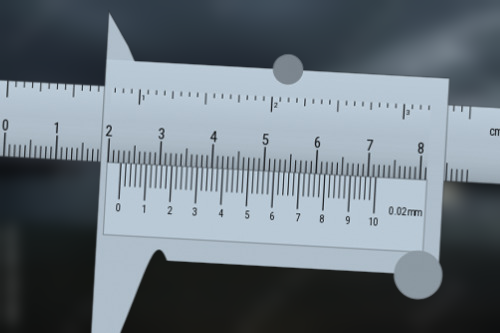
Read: value=22.5 unit=mm
